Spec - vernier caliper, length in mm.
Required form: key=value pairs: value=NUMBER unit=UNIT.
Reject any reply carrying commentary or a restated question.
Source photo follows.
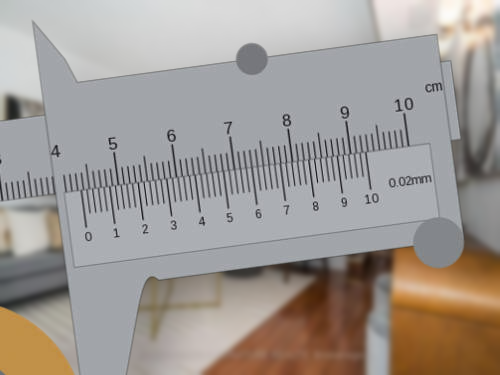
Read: value=43.6 unit=mm
